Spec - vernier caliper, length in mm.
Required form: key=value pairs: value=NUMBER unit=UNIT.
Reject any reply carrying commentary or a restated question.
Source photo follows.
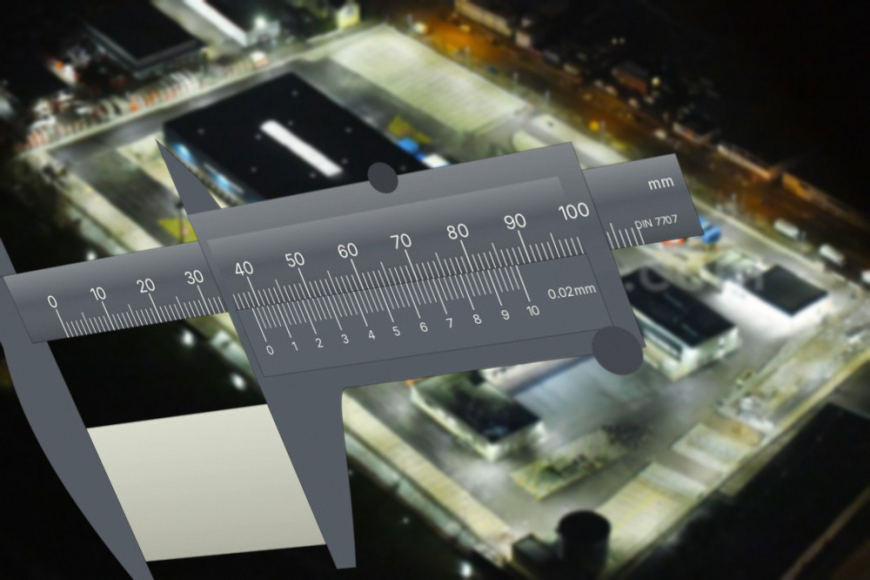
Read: value=38.5 unit=mm
